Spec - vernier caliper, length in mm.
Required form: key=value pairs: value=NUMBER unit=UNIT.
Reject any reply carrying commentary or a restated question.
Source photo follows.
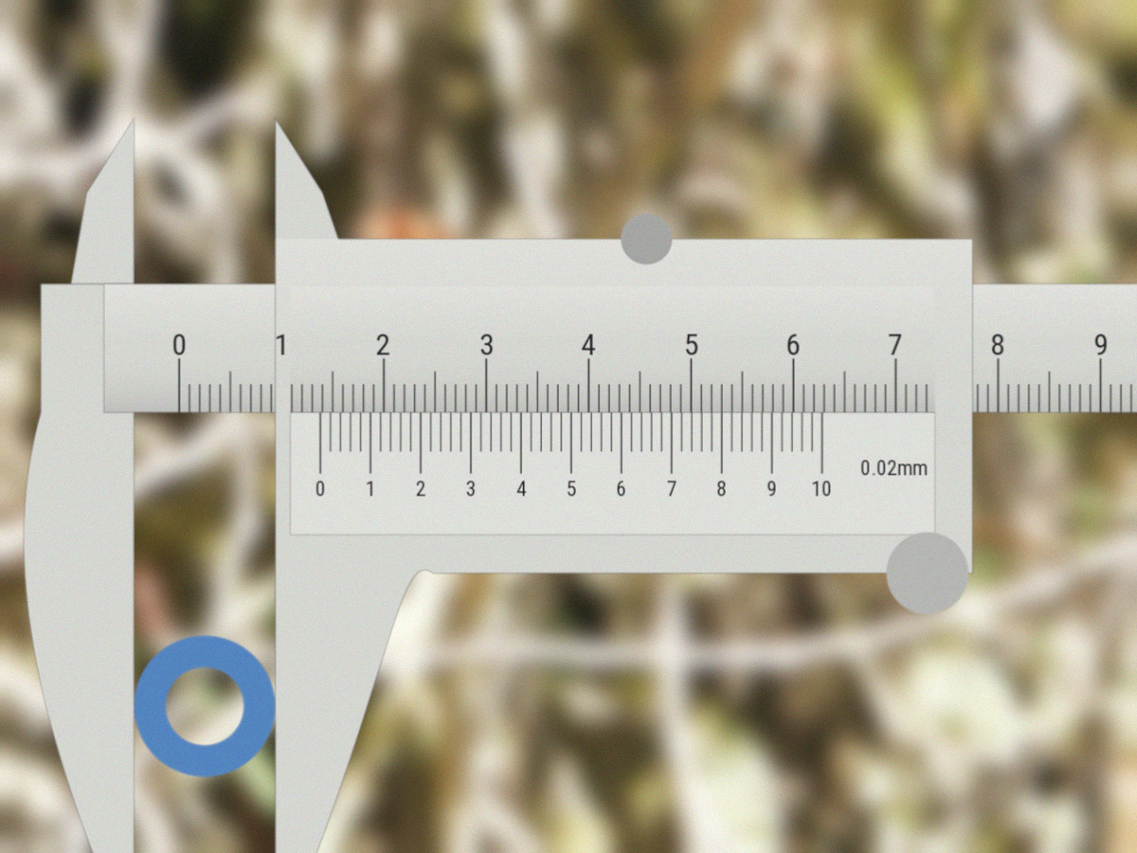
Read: value=13.8 unit=mm
